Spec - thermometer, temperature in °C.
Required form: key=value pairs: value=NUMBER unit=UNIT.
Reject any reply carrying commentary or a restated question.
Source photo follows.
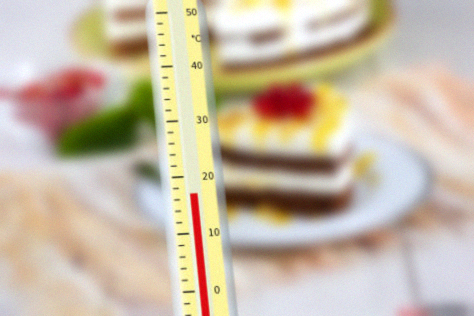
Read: value=17 unit=°C
